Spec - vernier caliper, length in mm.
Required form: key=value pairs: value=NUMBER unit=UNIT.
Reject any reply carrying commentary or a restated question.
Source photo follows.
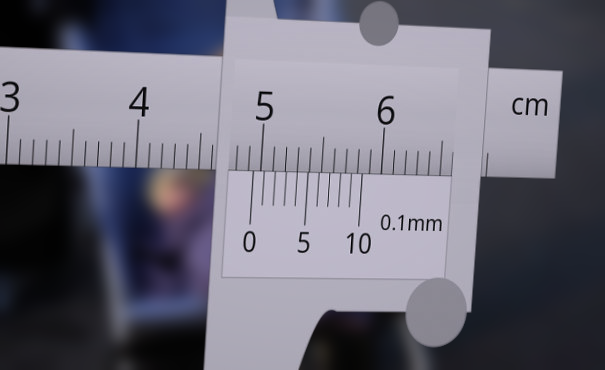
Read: value=49.4 unit=mm
